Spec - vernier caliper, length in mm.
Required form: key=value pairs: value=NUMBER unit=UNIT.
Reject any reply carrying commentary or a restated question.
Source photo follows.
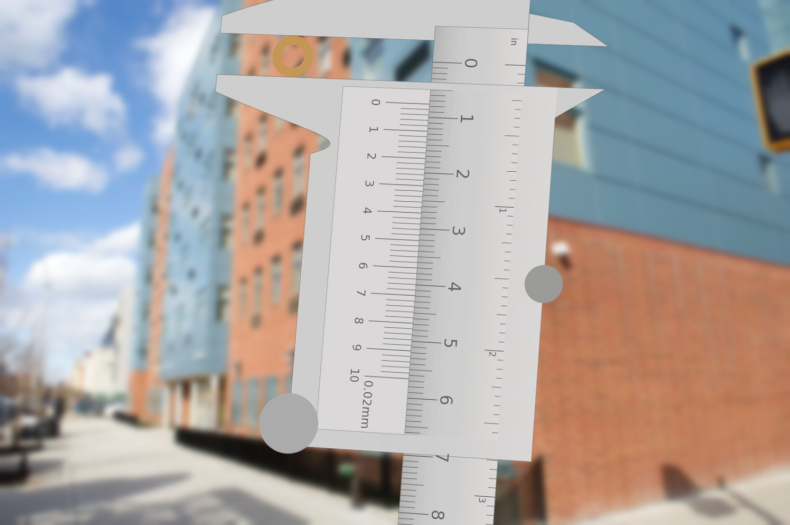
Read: value=7.6 unit=mm
